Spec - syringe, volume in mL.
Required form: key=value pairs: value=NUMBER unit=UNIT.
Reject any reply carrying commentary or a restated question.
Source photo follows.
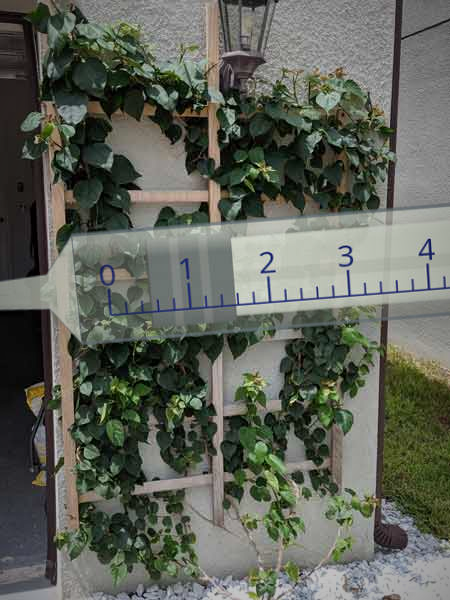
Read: value=0.5 unit=mL
